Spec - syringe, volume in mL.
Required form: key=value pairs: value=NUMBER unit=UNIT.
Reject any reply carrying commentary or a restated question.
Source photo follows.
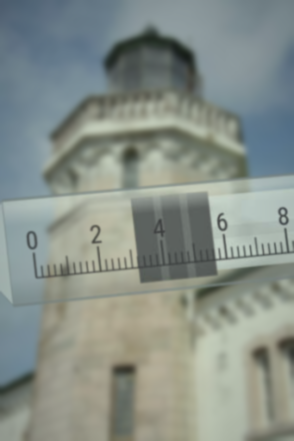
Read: value=3.2 unit=mL
